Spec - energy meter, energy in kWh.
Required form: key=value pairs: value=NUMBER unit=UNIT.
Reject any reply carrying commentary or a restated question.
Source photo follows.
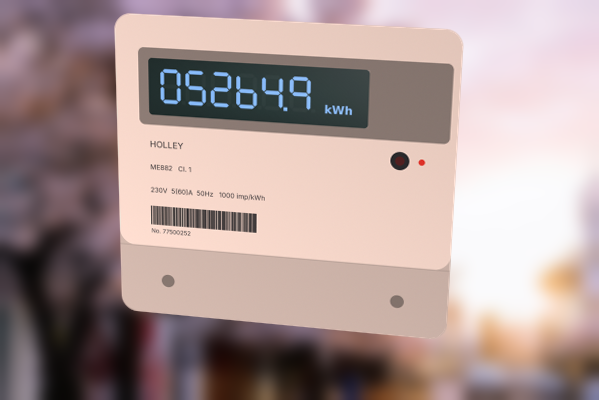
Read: value=5264.9 unit=kWh
